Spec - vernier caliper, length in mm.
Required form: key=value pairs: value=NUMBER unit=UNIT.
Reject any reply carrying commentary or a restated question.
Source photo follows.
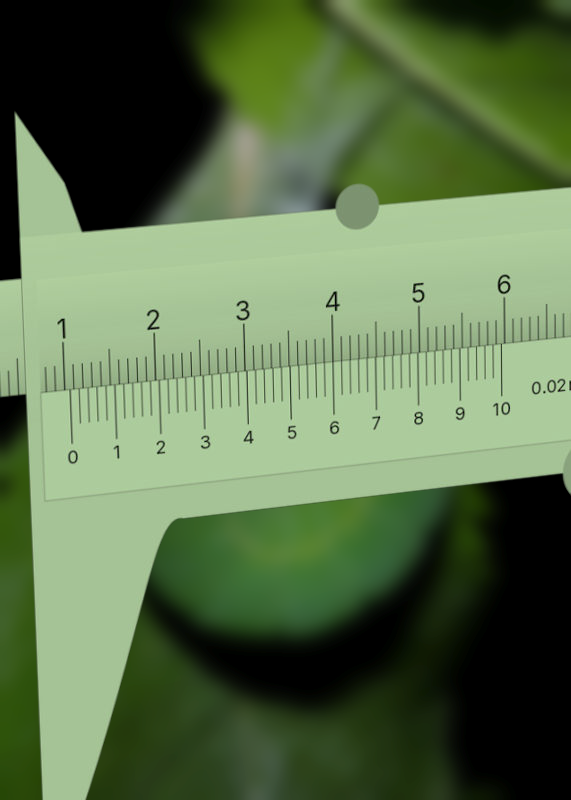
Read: value=10.6 unit=mm
